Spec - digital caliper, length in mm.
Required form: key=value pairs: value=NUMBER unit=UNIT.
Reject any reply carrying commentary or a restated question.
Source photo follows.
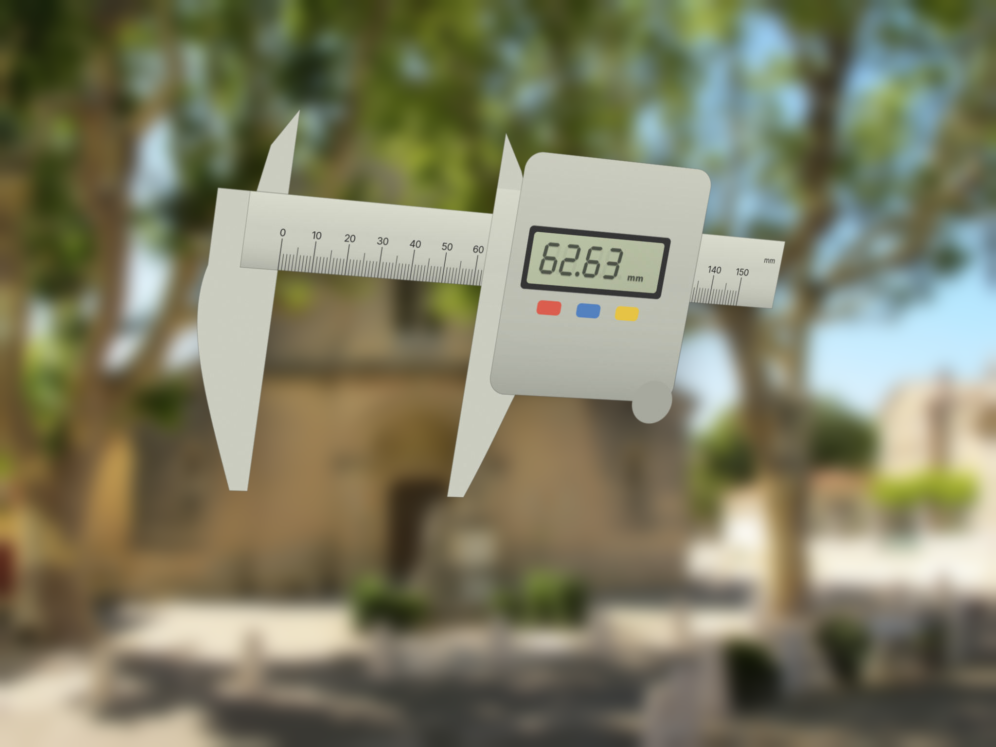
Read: value=62.63 unit=mm
